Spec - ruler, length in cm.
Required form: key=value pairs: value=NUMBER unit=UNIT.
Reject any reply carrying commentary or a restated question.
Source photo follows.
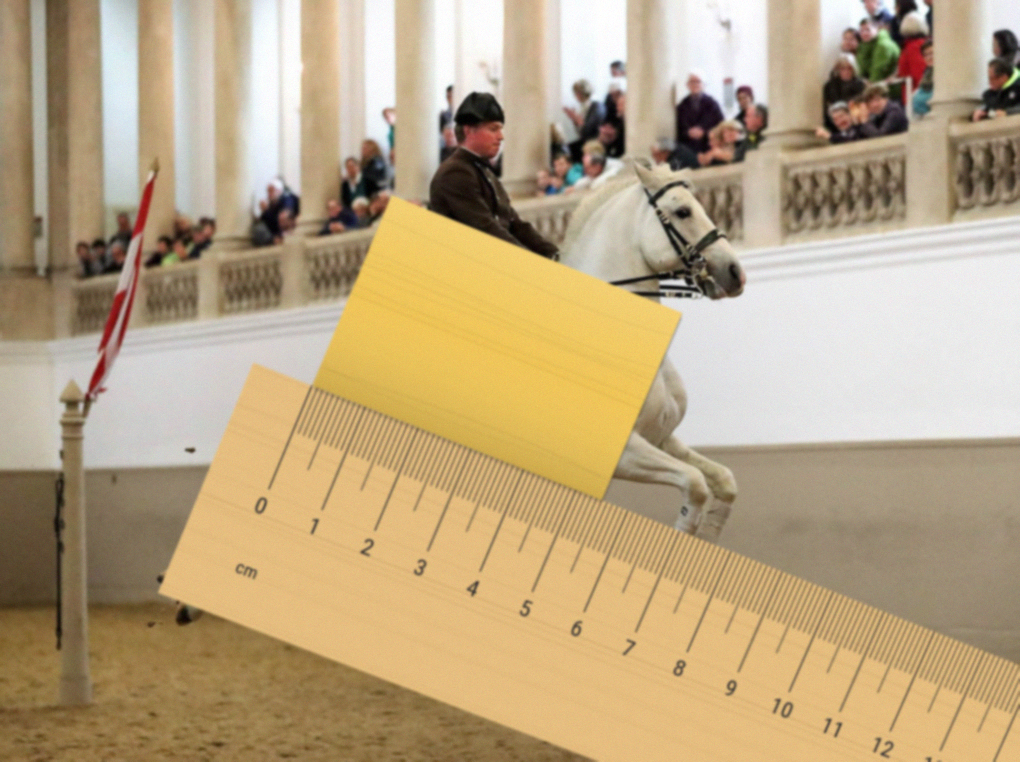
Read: value=5.5 unit=cm
